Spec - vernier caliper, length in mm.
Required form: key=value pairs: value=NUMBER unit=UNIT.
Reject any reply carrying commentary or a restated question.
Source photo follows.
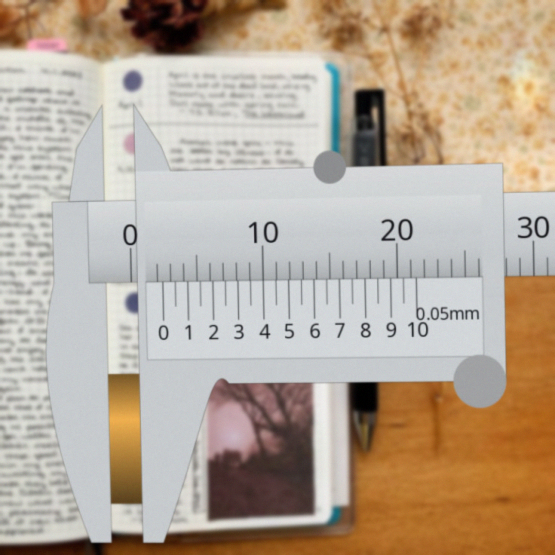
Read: value=2.4 unit=mm
